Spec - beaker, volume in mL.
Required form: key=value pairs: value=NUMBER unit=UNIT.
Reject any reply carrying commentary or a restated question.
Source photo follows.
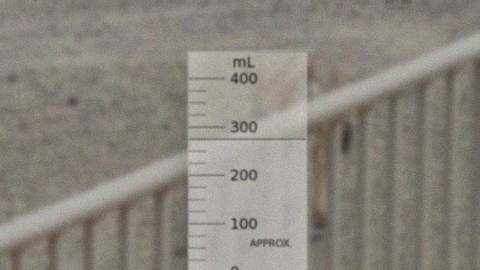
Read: value=275 unit=mL
